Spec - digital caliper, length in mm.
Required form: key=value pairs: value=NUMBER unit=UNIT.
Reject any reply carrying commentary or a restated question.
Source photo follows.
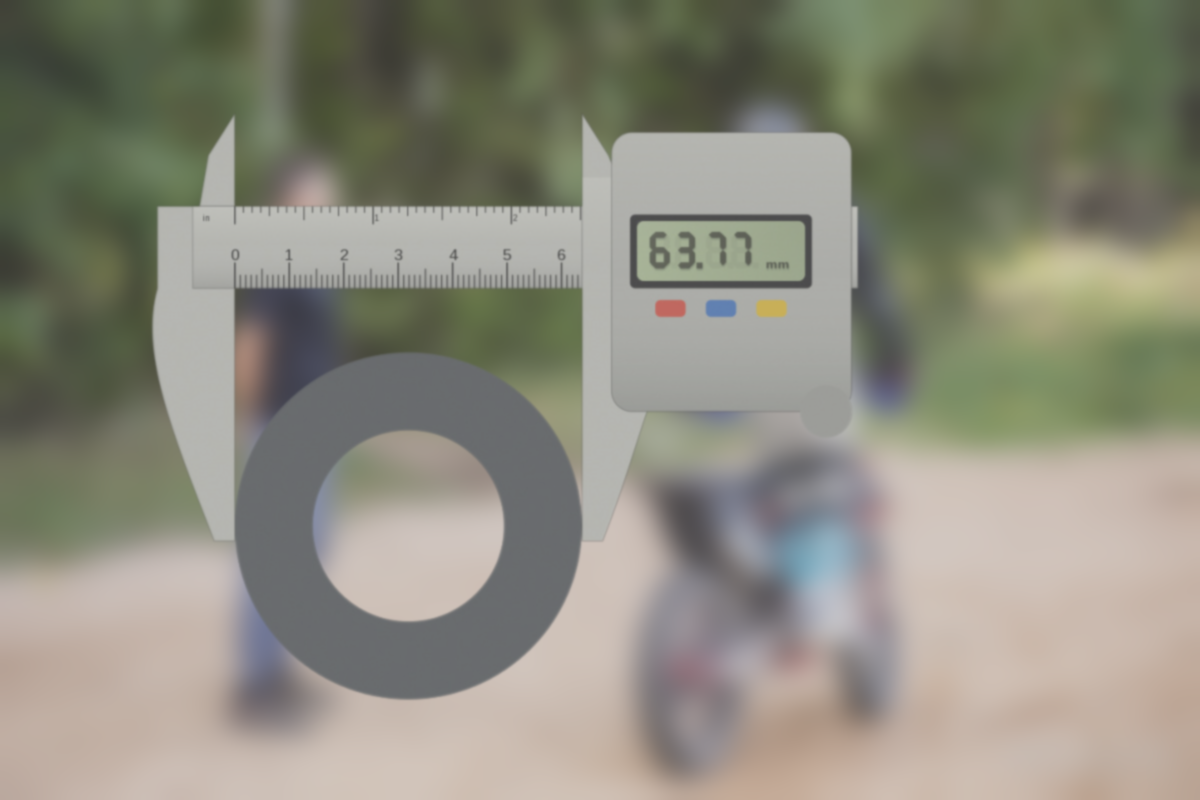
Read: value=63.77 unit=mm
